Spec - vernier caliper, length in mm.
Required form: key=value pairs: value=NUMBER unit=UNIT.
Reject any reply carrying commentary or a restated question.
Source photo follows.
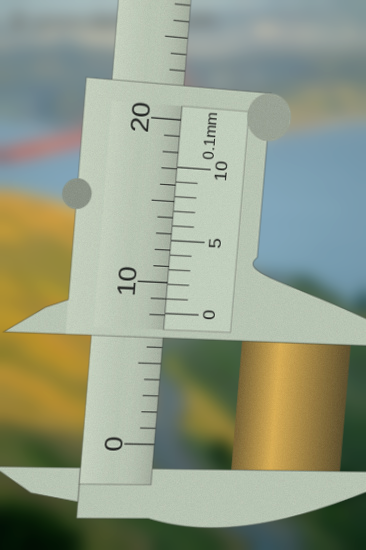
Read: value=8.1 unit=mm
